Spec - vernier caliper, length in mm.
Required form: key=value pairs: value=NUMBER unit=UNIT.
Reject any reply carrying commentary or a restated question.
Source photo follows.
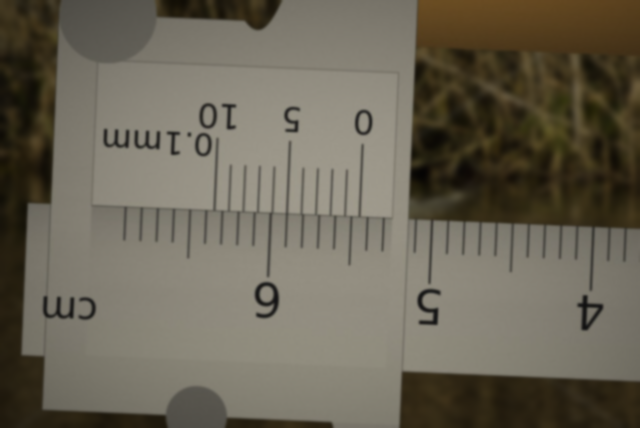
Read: value=54.5 unit=mm
